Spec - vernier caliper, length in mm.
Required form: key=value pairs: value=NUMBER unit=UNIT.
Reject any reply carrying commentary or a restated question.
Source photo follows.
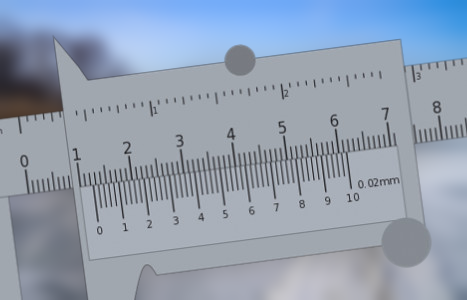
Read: value=12.5 unit=mm
